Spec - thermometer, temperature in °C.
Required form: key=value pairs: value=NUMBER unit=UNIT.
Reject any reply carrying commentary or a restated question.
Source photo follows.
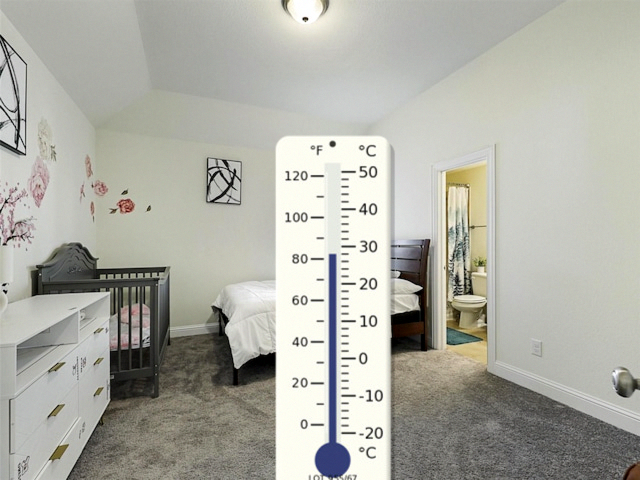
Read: value=28 unit=°C
